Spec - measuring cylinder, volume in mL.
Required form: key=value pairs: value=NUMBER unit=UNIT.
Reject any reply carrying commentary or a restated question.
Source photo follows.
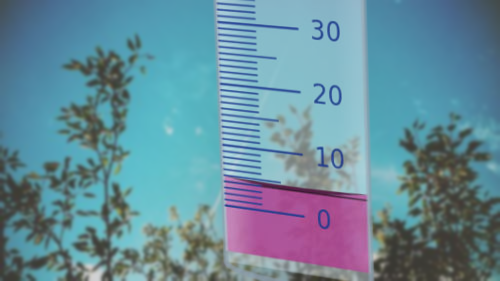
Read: value=4 unit=mL
